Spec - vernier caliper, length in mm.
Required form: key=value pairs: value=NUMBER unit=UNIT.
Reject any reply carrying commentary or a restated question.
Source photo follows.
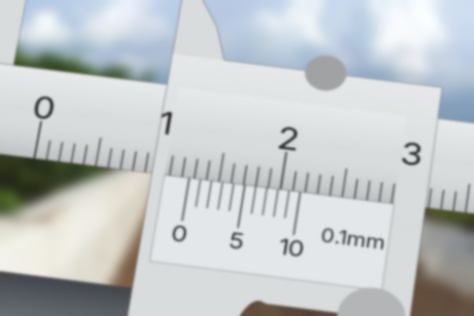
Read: value=12.6 unit=mm
